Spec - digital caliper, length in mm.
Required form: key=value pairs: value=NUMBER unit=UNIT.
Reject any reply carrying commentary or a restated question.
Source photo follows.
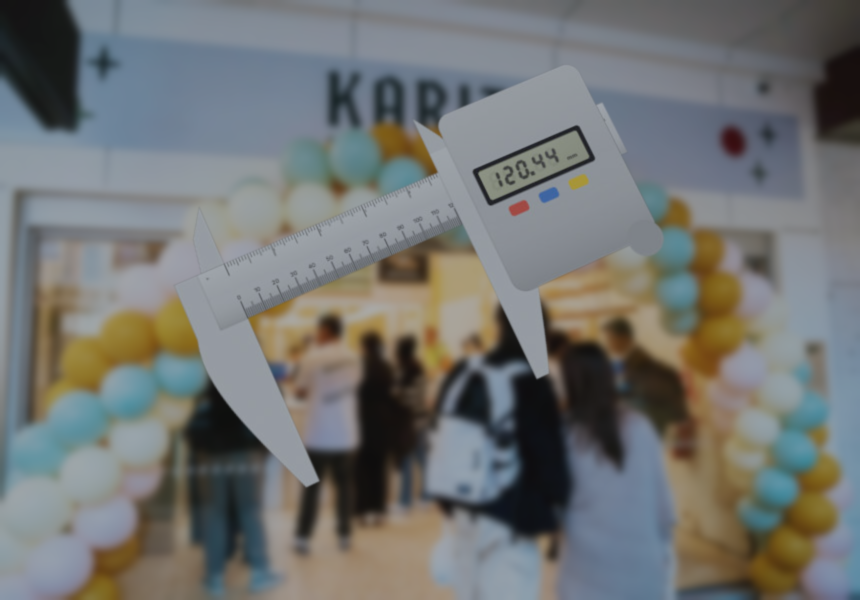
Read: value=120.44 unit=mm
